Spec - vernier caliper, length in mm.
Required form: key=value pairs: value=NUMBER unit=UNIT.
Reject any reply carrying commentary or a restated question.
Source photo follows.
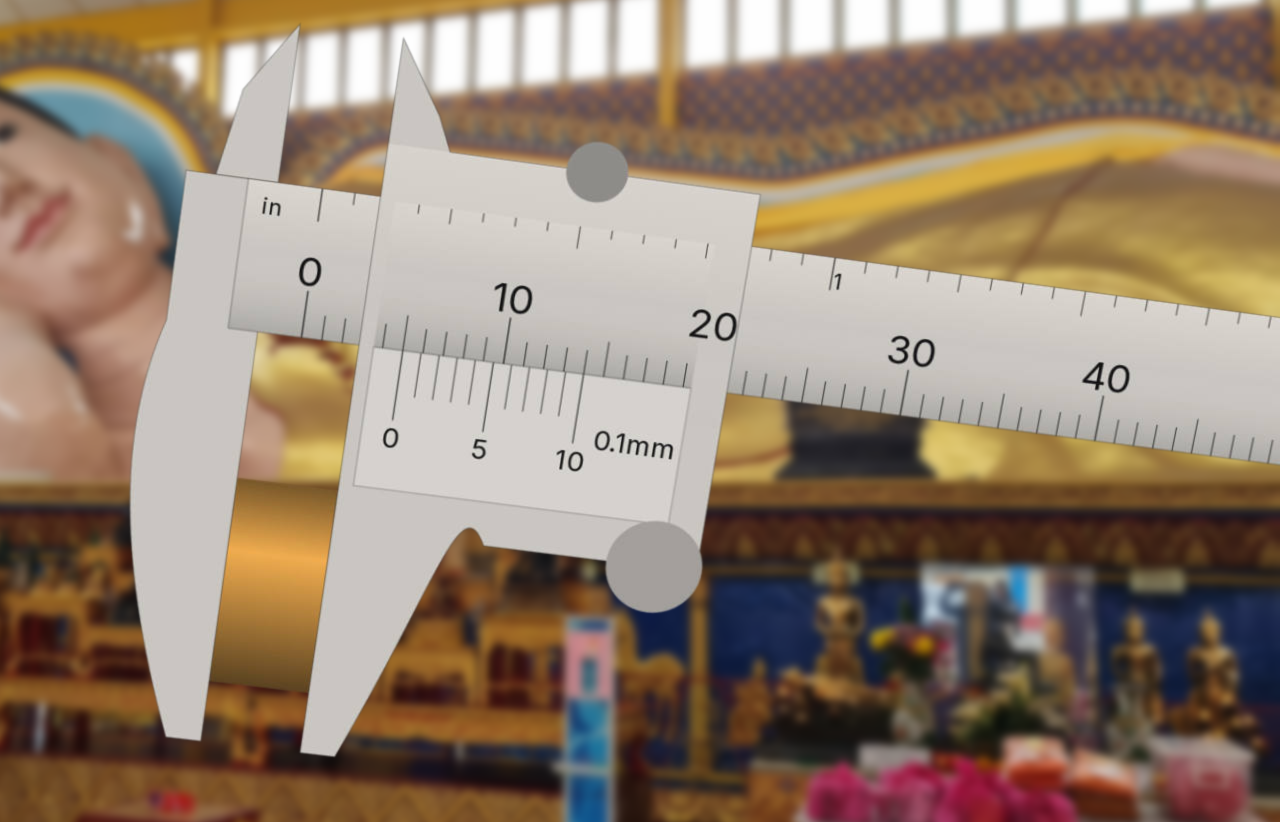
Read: value=5.0 unit=mm
